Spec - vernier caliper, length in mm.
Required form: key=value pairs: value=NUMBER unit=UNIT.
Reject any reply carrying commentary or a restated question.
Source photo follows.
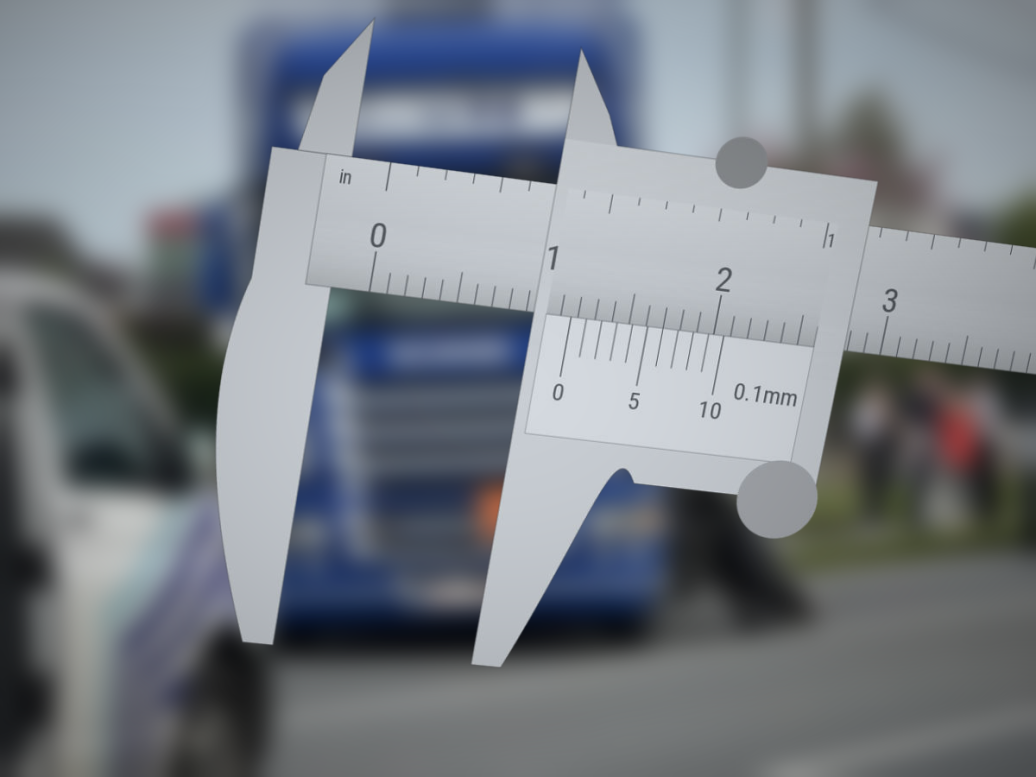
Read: value=11.6 unit=mm
